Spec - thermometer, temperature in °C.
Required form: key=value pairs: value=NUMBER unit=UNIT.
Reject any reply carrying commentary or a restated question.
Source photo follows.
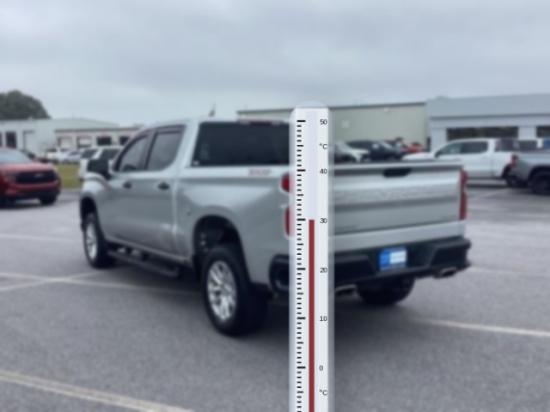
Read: value=30 unit=°C
